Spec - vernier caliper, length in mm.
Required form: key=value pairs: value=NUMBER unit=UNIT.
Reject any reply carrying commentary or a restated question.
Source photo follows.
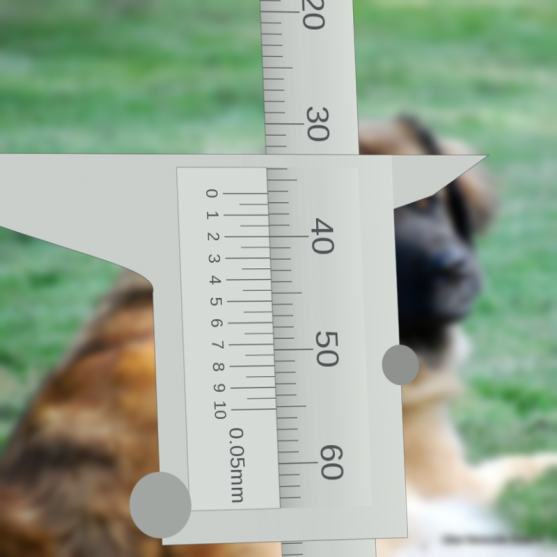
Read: value=36.2 unit=mm
